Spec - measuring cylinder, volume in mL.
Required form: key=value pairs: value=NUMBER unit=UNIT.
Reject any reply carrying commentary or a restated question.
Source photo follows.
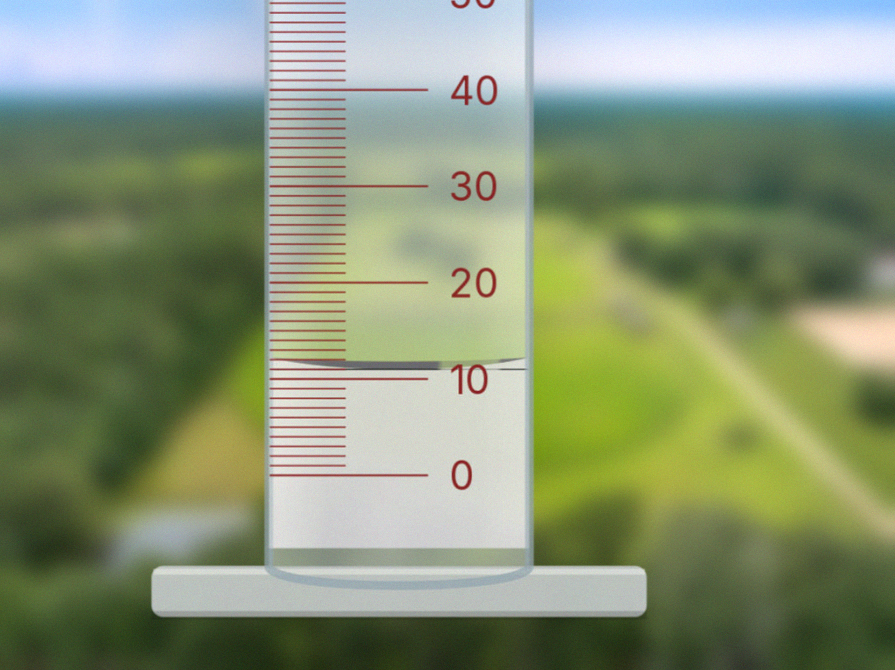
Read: value=11 unit=mL
